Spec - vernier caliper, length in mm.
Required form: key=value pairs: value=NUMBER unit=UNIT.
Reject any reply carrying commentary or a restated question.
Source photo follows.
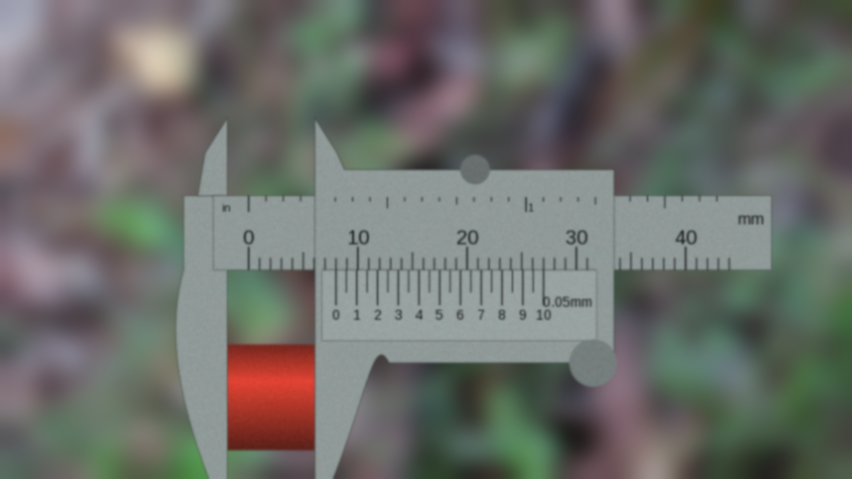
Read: value=8.0 unit=mm
